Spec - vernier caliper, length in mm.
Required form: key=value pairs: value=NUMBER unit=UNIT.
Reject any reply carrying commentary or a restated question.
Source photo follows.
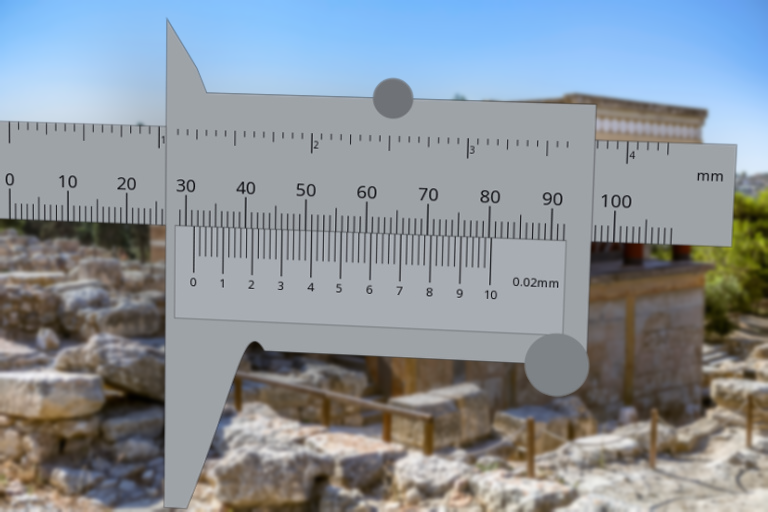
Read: value=31.4 unit=mm
